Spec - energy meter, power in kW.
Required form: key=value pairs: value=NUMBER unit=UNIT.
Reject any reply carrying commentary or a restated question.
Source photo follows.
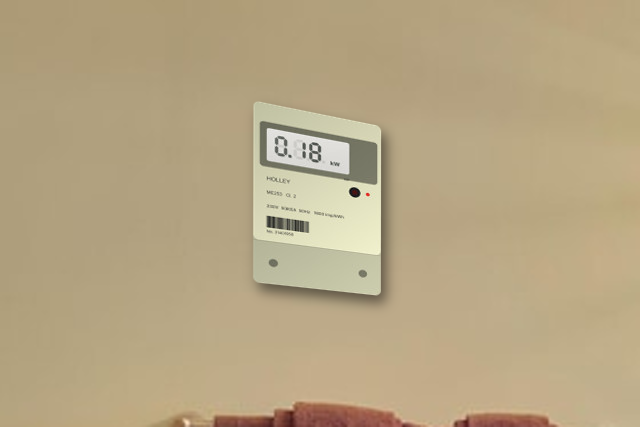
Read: value=0.18 unit=kW
